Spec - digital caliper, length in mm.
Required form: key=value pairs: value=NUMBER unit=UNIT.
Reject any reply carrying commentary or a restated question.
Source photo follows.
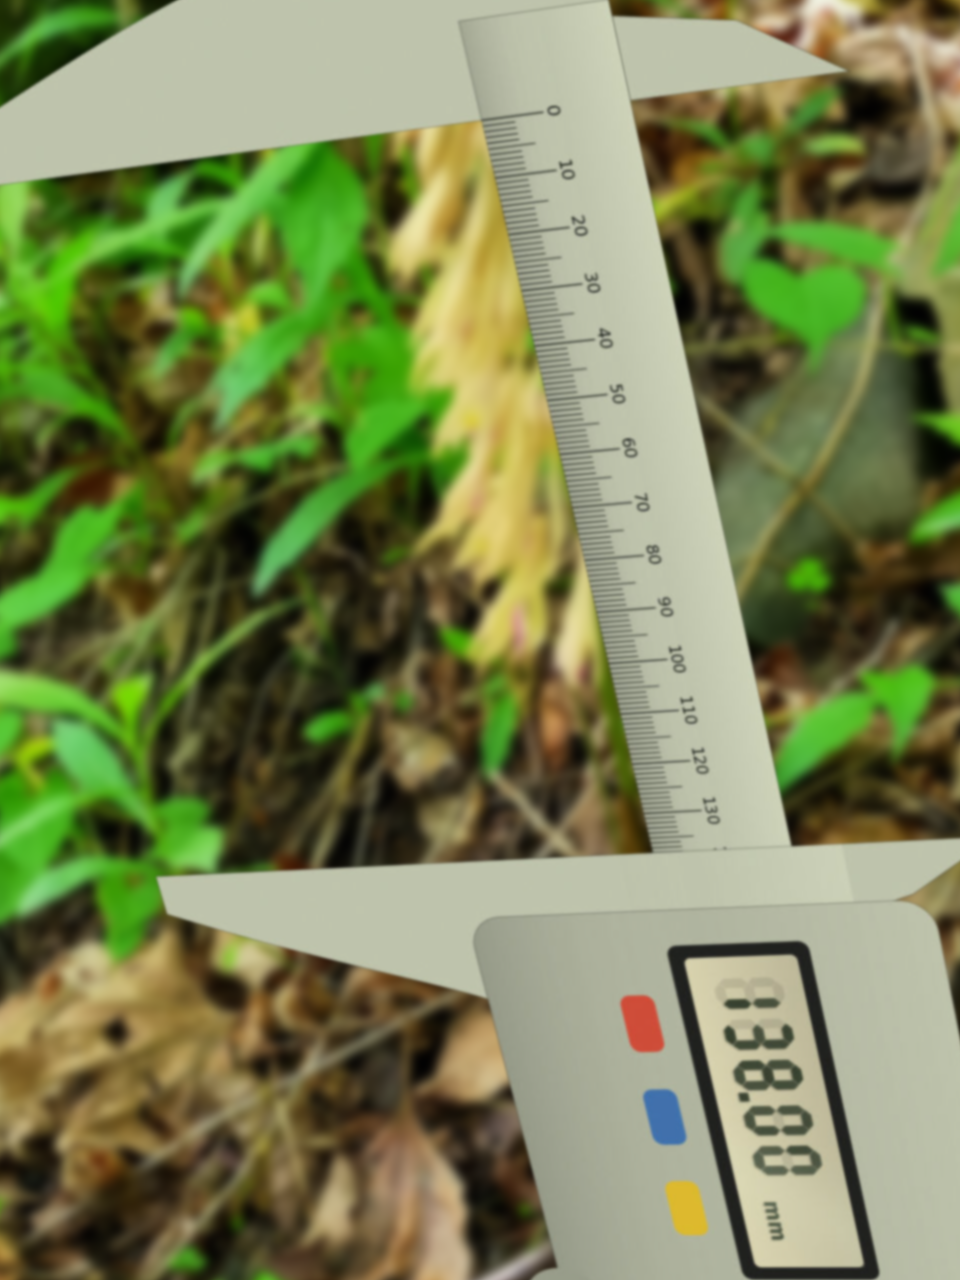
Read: value=138.00 unit=mm
